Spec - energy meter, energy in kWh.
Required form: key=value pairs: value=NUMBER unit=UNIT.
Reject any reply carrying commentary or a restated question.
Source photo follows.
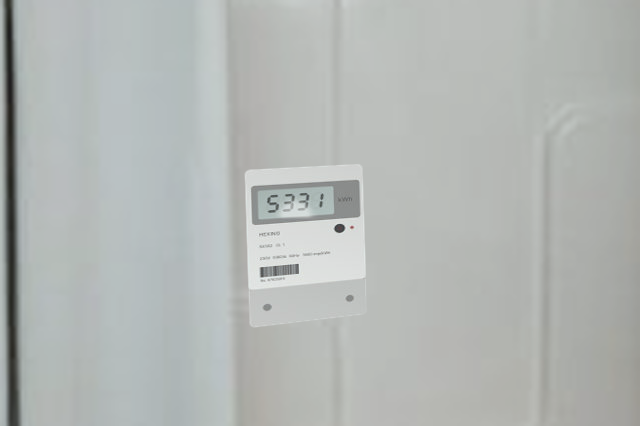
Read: value=5331 unit=kWh
